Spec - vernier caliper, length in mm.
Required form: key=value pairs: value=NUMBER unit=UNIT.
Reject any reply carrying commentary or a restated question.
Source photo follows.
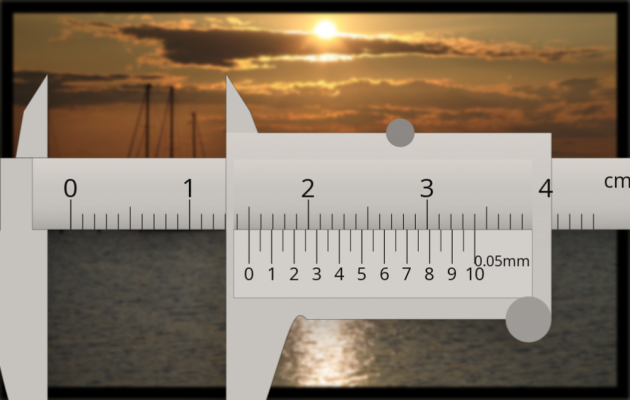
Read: value=15.0 unit=mm
